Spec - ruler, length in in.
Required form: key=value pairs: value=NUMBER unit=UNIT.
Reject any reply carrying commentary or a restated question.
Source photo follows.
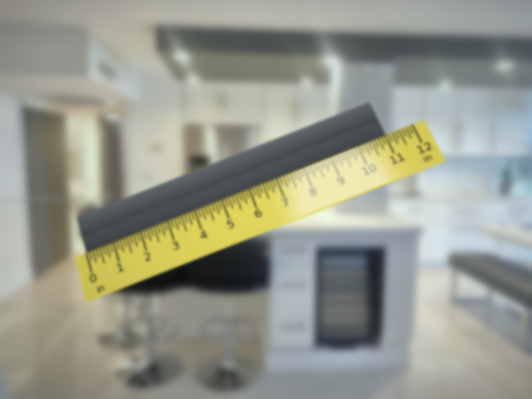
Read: value=11 unit=in
